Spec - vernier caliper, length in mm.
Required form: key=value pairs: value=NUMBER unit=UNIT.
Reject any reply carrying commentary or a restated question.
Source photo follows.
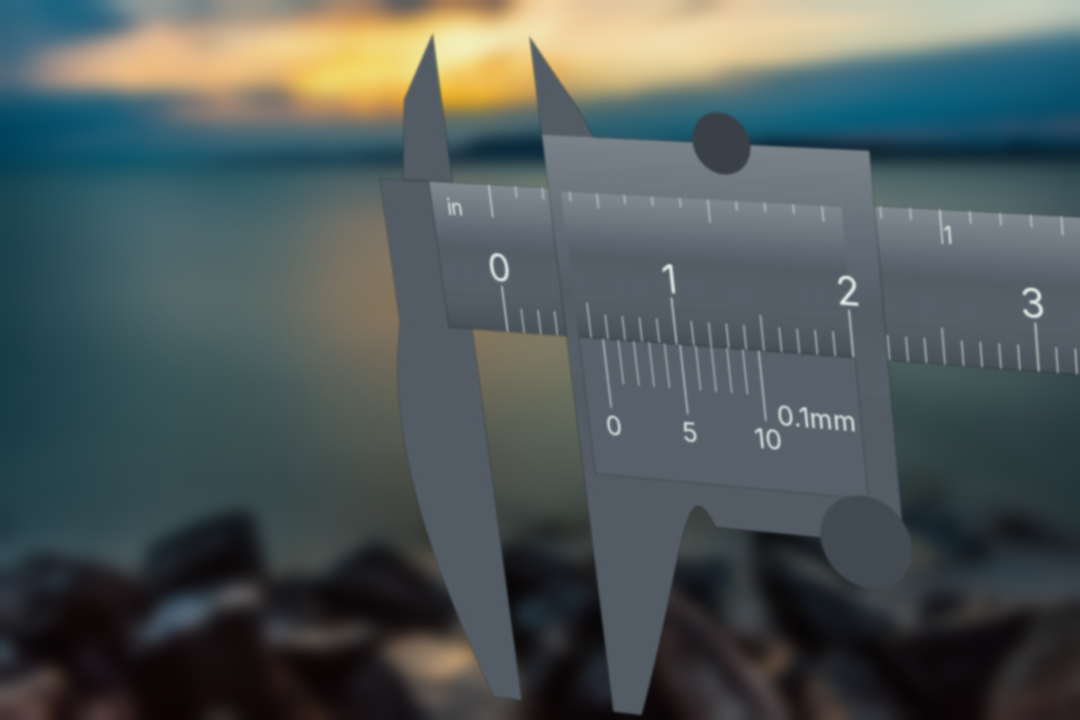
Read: value=5.7 unit=mm
